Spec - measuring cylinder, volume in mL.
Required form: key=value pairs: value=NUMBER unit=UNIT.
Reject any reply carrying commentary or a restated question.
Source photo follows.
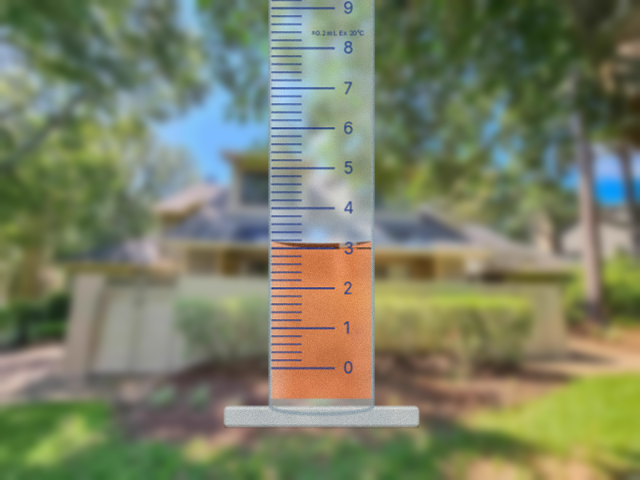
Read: value=3 unit=mL
